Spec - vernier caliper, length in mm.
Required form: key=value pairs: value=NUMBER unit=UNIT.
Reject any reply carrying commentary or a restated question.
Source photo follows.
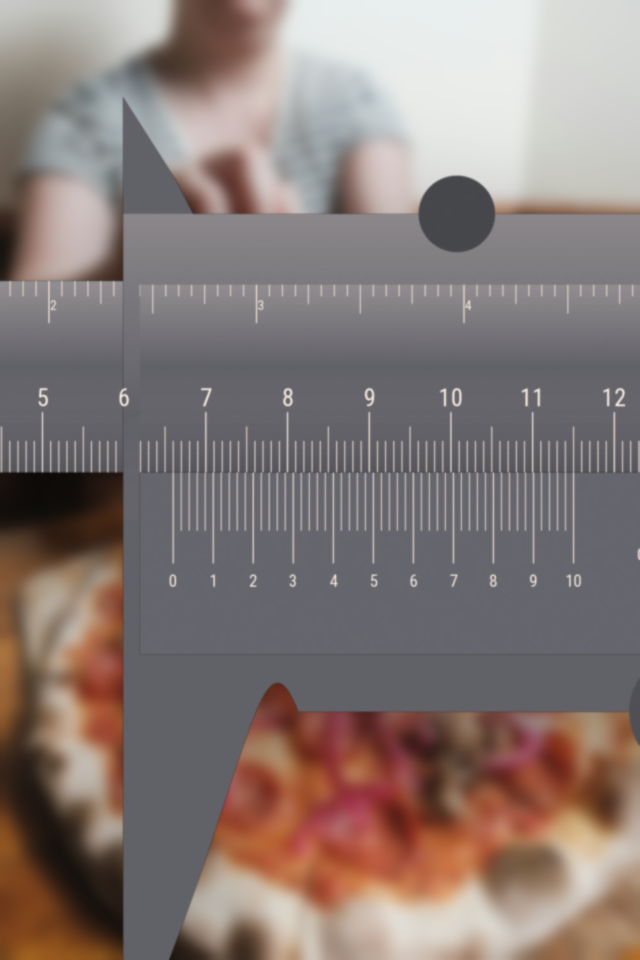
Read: value=66.0 unit=mm
